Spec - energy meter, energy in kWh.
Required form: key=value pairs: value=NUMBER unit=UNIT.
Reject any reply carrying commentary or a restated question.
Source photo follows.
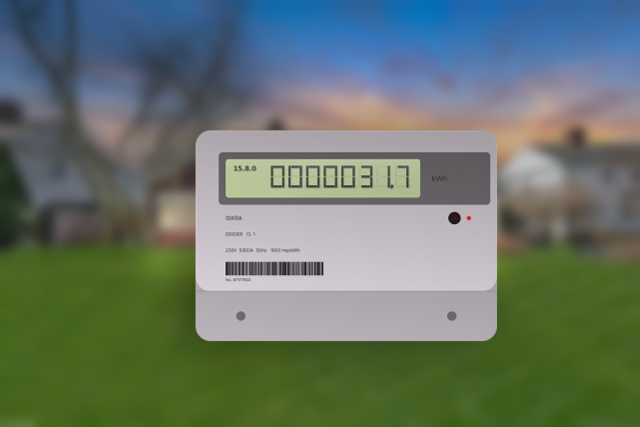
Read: value=31.7 unit=kWh
